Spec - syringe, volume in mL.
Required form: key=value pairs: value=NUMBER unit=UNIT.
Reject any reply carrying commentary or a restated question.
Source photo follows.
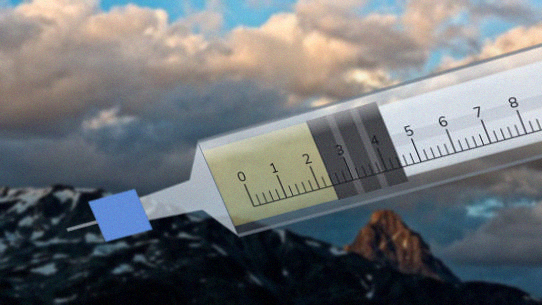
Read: value=2.4 unit=mL
